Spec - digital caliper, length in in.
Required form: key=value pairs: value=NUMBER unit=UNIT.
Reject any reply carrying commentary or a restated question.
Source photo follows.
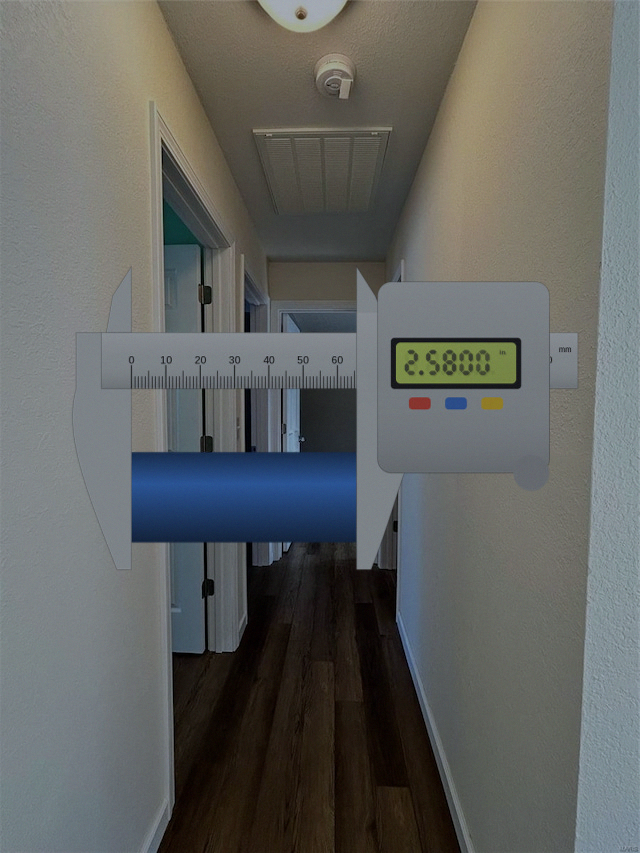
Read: value=2.5800 unit=in
